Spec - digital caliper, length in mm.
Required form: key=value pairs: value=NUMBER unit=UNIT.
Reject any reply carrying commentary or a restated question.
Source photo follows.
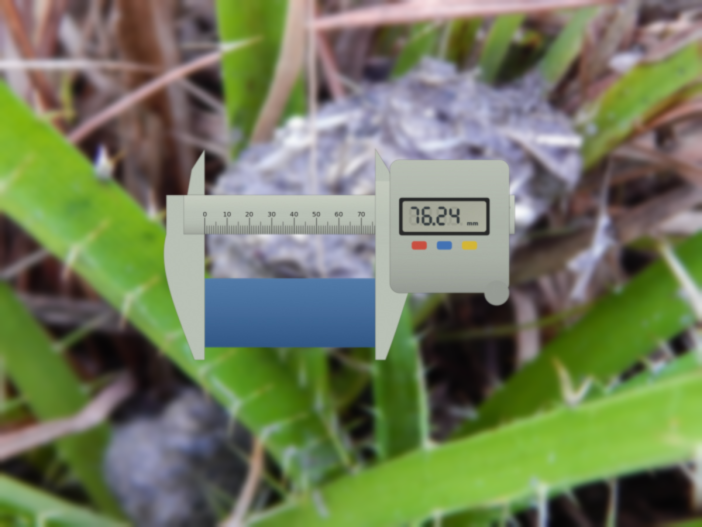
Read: value=76.24 unit=mm
